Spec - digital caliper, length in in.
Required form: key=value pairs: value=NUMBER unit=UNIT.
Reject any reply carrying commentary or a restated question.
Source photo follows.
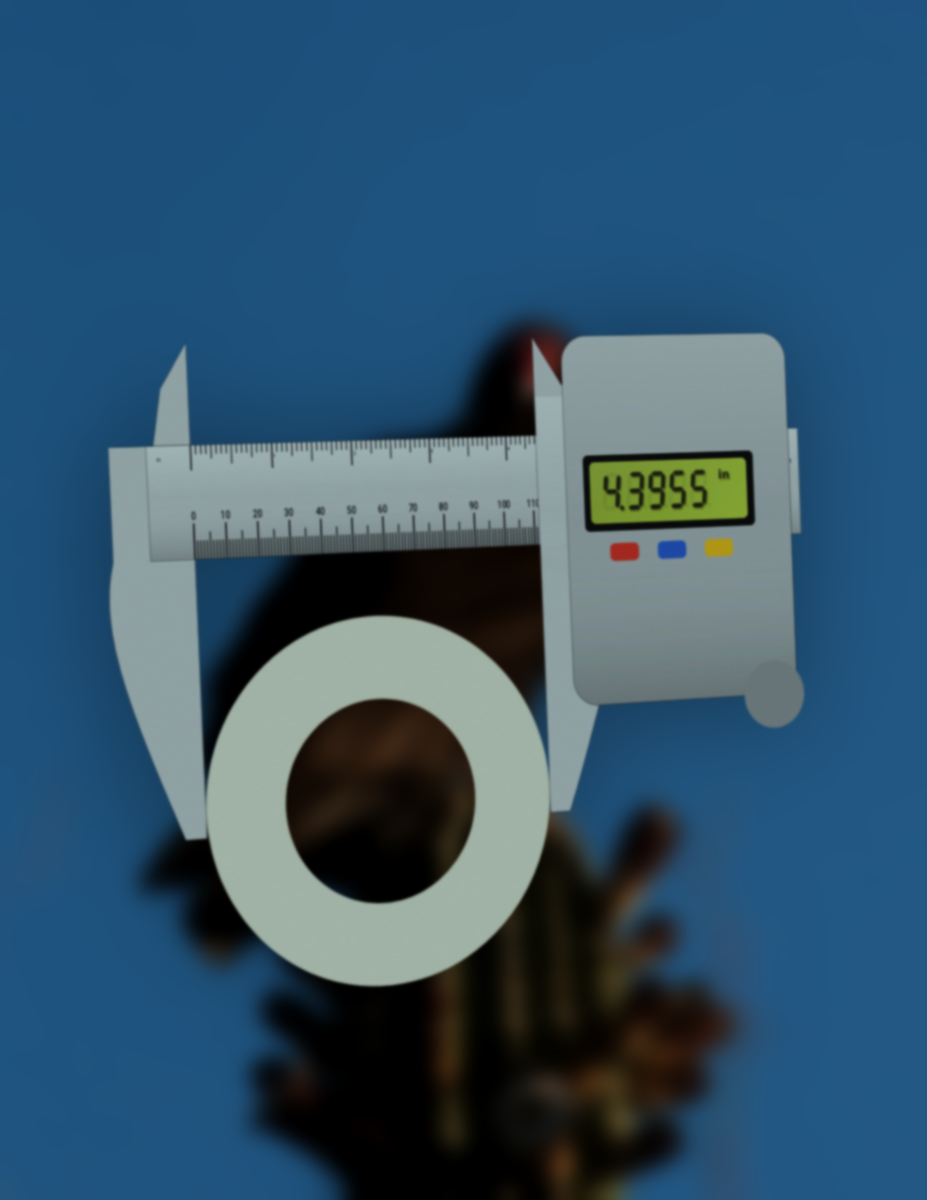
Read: value=4.3955 unit=in
